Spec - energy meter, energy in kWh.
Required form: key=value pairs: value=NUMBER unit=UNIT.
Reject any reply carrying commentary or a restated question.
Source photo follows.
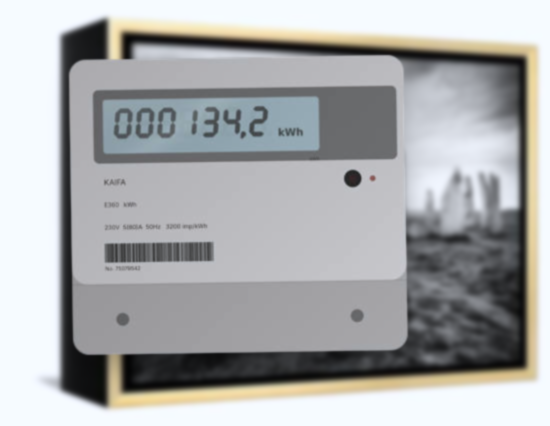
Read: value=134.2 unit=kWh
